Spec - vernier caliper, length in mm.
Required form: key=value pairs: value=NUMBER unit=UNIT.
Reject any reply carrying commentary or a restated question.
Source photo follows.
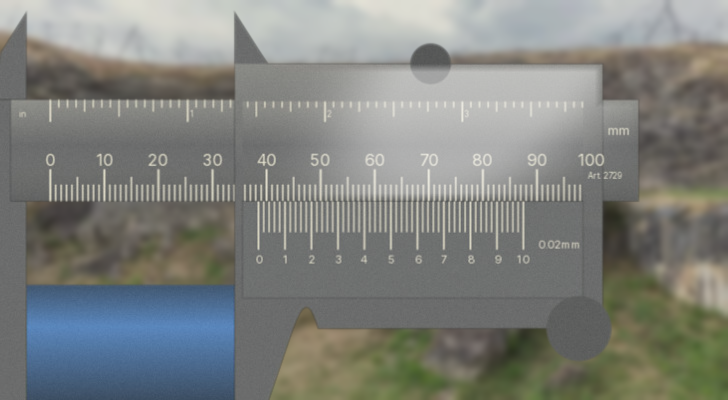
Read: value=38.5 unit=mm
